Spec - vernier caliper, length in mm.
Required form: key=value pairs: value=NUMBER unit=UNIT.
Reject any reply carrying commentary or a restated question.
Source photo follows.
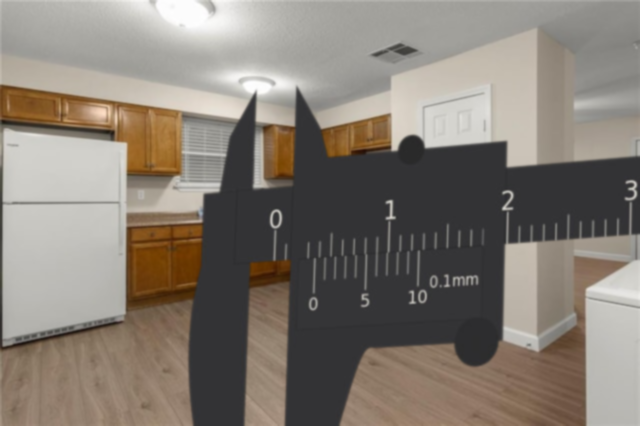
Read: value=3.6 unit=mm
